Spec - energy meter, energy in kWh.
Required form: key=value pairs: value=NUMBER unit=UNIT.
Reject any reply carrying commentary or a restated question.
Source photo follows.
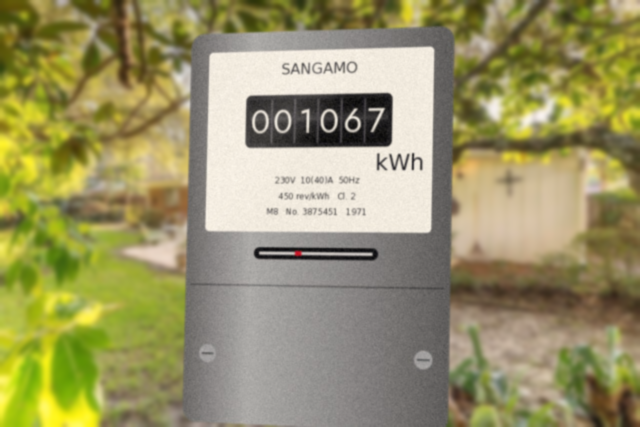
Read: value=1067 unit=kWh
